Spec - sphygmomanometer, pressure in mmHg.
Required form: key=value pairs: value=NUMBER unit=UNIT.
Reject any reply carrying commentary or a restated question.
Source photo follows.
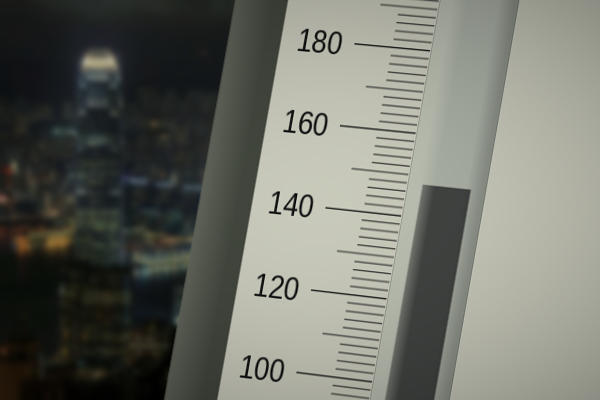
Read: value=148 unit=mmHg
